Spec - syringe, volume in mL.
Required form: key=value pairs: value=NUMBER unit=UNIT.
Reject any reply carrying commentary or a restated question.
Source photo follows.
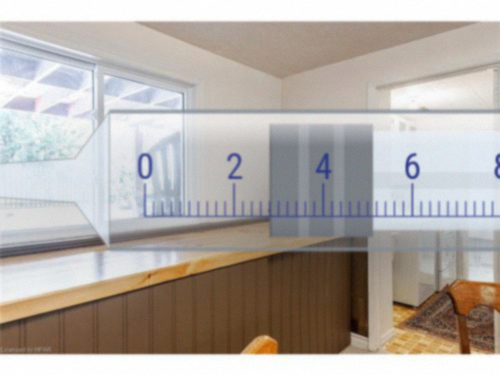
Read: value=2.8 unit=mL
